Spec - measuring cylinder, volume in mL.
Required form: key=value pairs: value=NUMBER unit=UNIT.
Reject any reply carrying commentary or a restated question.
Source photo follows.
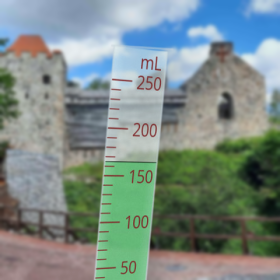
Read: value=165 unit=mL
